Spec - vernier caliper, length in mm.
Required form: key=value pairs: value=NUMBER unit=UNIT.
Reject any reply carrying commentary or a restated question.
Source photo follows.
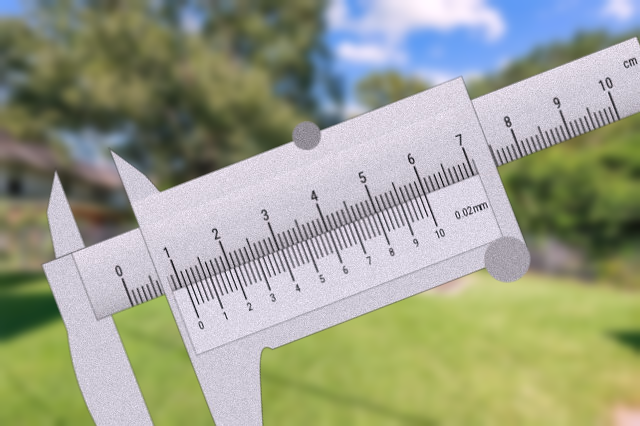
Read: value=11.0 unit=mm
